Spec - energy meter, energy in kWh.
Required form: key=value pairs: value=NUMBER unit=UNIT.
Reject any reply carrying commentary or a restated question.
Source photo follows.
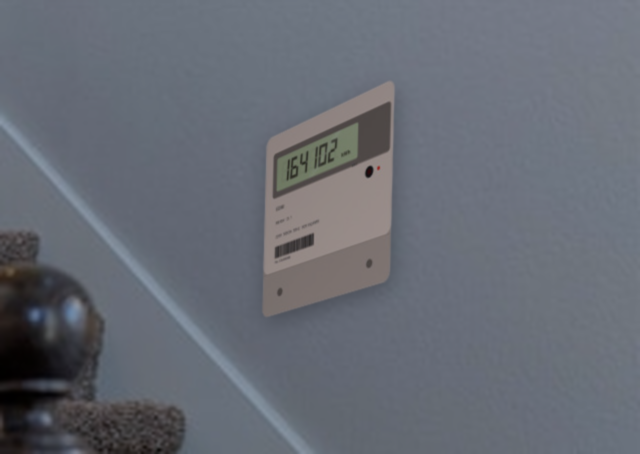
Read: value=164102 unit=kWh
